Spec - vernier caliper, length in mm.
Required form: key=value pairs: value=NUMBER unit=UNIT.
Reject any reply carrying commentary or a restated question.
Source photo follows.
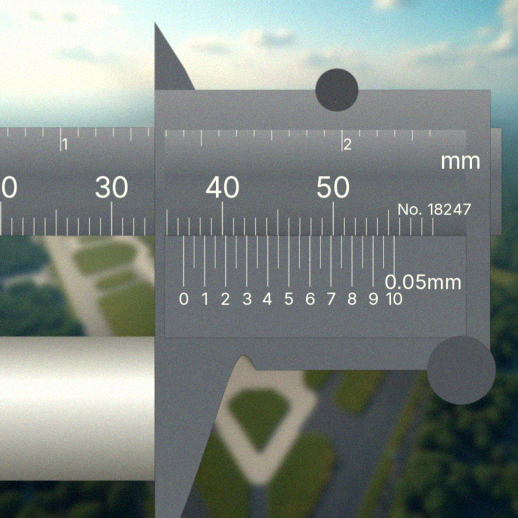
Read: value=36.5 unit=mm
